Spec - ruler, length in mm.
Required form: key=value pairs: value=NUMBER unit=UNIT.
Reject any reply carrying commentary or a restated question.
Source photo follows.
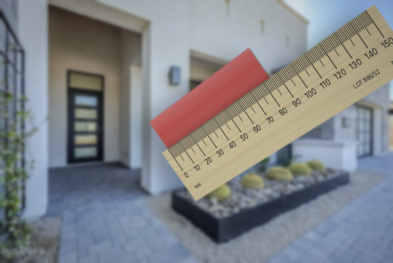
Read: value=85 unit=mm
